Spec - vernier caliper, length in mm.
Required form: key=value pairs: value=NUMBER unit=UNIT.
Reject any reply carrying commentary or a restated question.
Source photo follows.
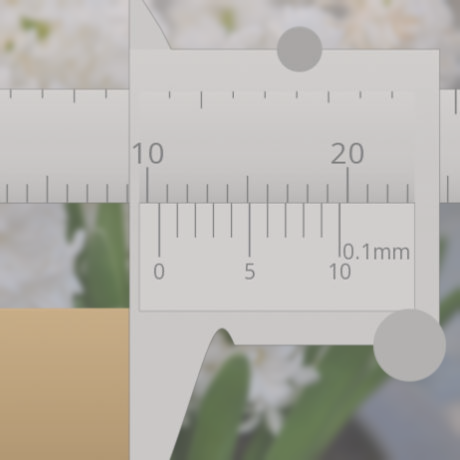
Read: value=10.6 unit=mm
